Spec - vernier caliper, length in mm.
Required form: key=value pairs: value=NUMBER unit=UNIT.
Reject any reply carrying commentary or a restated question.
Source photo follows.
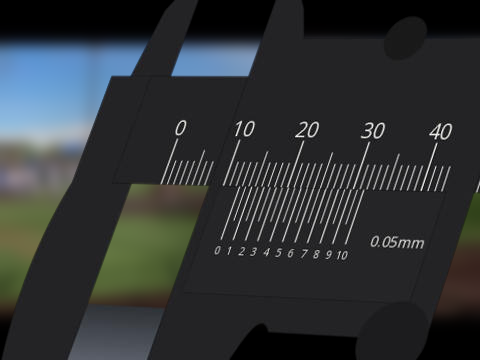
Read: value=12.6 unit=mm
